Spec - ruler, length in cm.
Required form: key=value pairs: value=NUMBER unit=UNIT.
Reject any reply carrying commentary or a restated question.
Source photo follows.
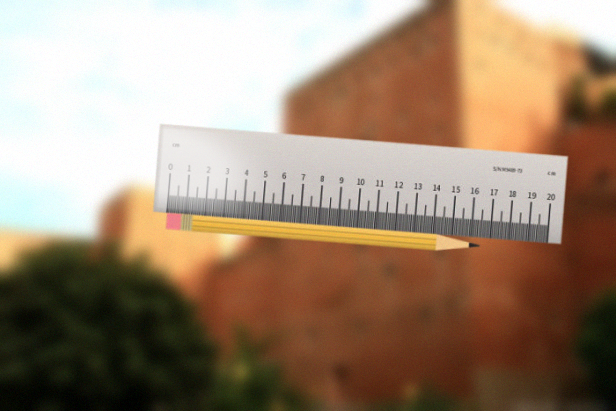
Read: value=16.5 unit=cm
